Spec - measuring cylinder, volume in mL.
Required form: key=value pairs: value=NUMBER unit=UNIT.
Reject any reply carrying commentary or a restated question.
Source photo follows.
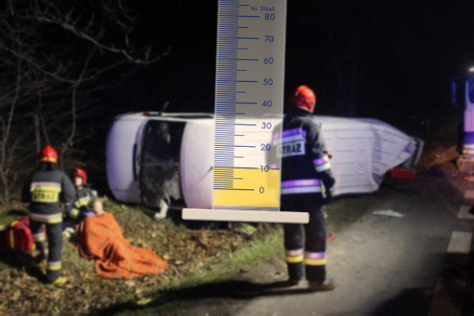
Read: value=10 unit=mL
